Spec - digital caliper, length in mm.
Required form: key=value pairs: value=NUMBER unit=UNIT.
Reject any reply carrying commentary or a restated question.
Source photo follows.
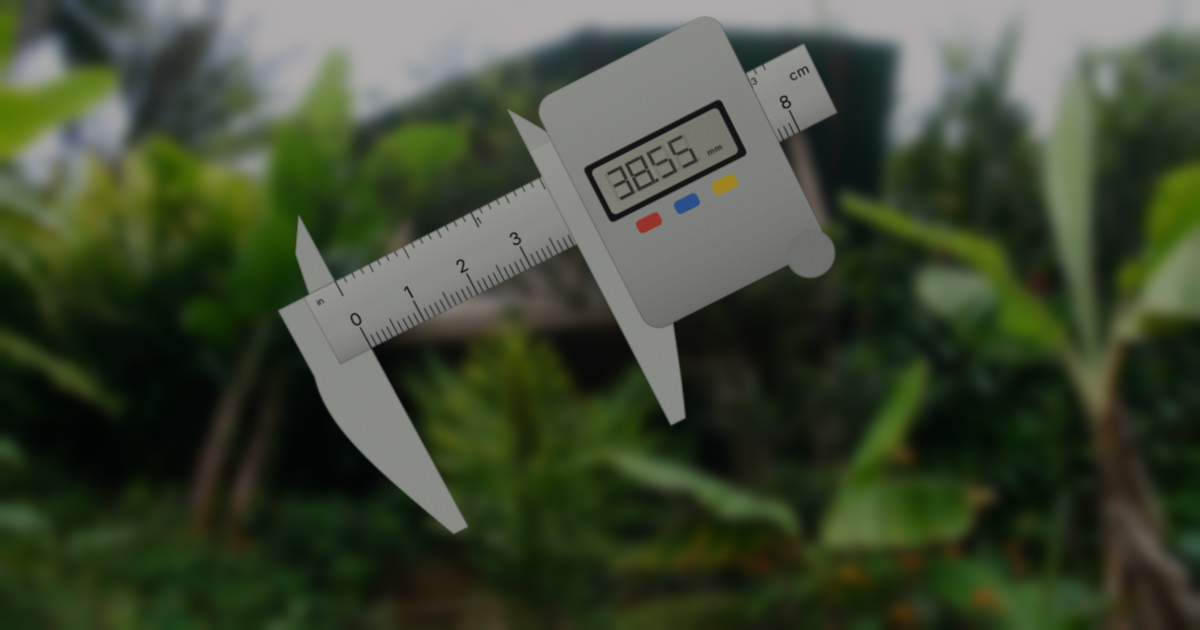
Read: value=38.55 unit=mm
